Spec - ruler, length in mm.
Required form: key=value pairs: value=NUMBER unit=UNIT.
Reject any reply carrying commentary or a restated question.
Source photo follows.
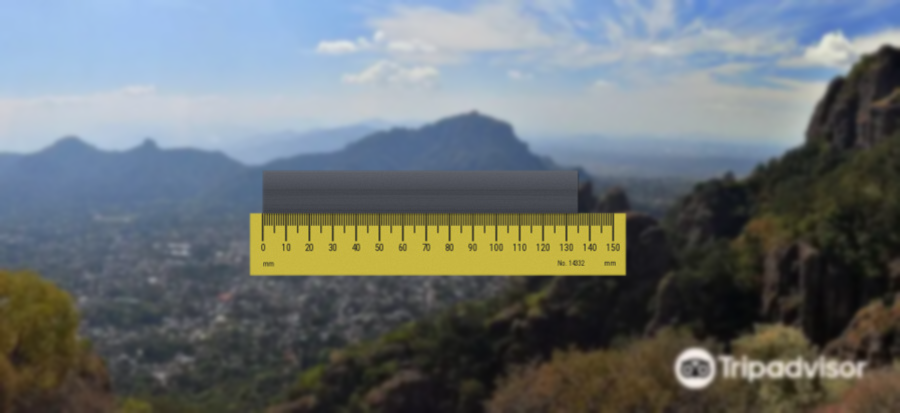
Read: value=135 unit=mm
